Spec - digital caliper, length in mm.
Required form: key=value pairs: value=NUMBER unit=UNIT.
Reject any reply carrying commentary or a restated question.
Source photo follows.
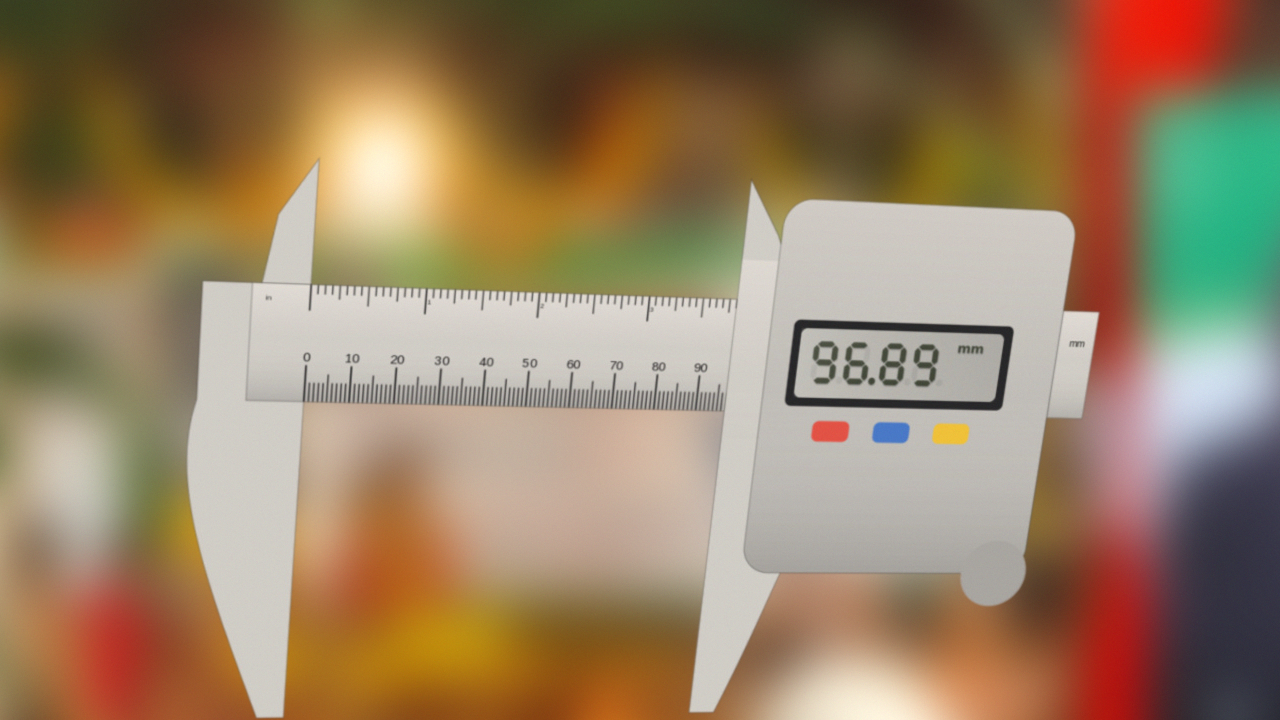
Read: value=96.89 unit=mm
